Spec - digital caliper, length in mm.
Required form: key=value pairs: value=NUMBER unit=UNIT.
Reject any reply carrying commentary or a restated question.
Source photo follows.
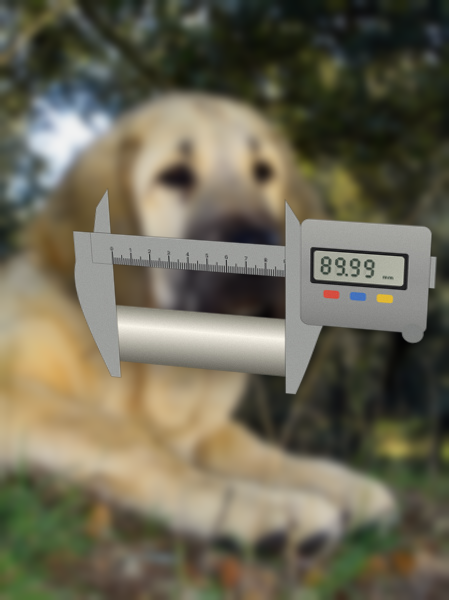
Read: value=89.99 unit=mm
